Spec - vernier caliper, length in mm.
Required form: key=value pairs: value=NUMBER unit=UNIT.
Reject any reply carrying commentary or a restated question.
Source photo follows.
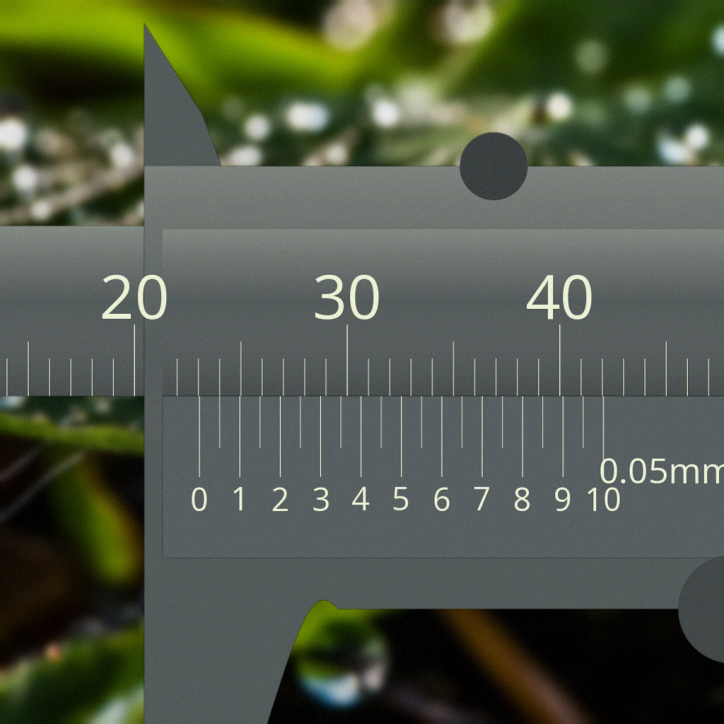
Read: value=23.05 unit=mm
